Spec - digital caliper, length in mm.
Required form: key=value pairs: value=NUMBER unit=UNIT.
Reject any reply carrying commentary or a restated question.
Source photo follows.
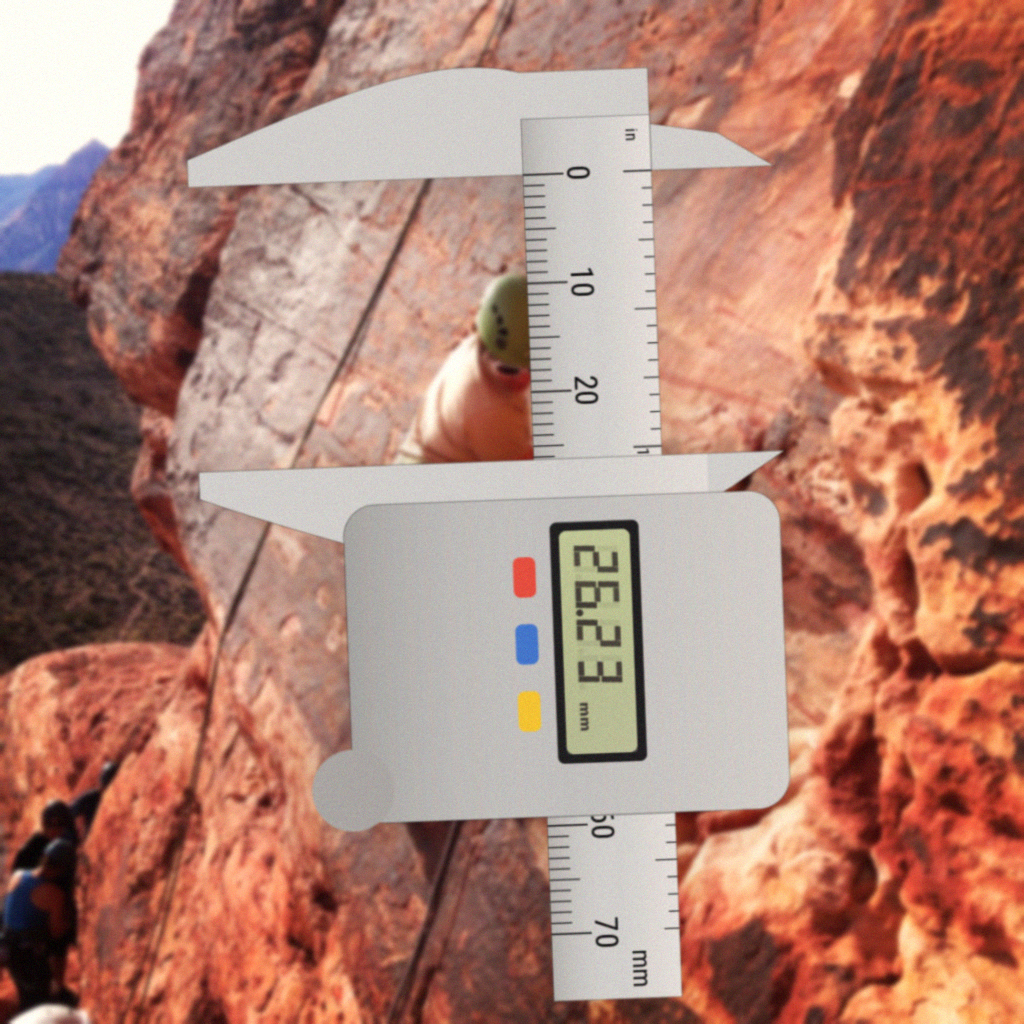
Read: value=26.23 unit=mm
